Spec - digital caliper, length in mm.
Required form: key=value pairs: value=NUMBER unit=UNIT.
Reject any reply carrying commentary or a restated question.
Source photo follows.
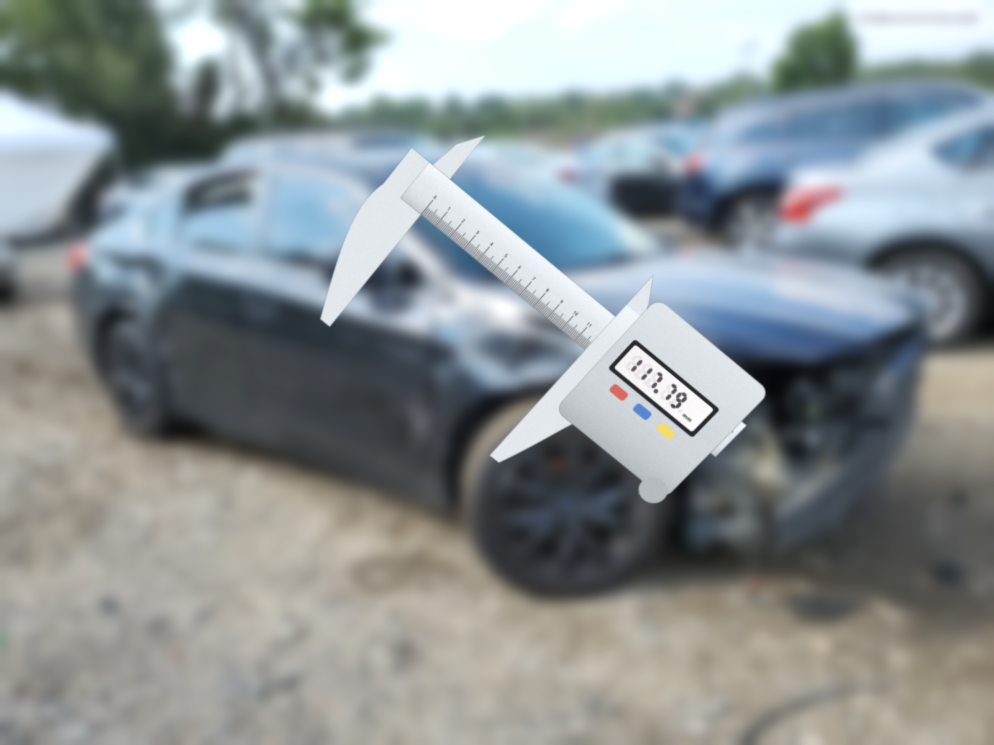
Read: value=117.79 unit=mm
